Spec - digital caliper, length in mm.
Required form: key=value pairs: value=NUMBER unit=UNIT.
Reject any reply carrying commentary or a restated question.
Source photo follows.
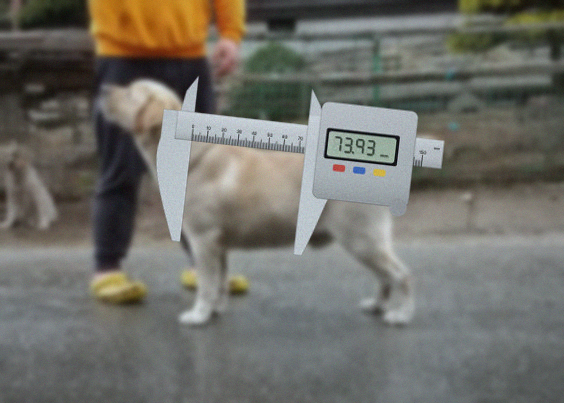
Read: value=73.93 unit=mm
